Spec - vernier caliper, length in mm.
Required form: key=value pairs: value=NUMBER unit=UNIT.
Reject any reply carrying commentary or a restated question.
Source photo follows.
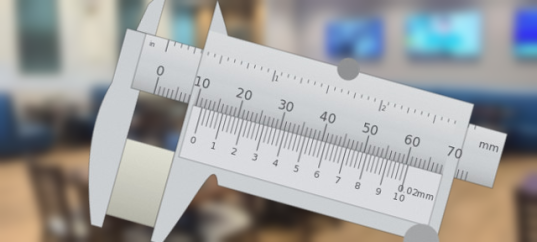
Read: value=11.5 unit=mm
